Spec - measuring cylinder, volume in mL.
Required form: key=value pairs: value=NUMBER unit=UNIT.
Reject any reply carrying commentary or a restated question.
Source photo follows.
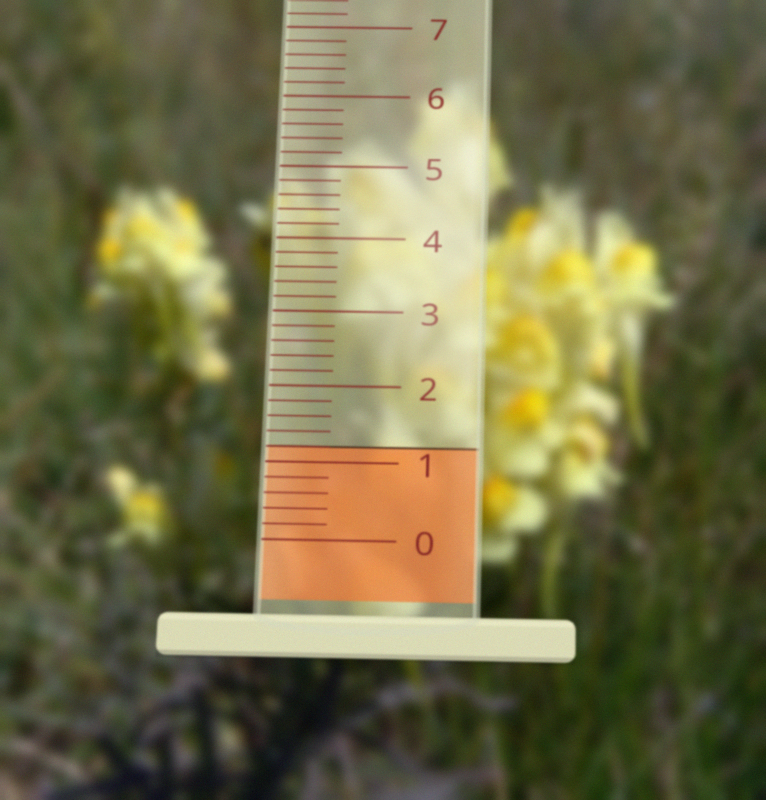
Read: value=1.2 unit=mL
